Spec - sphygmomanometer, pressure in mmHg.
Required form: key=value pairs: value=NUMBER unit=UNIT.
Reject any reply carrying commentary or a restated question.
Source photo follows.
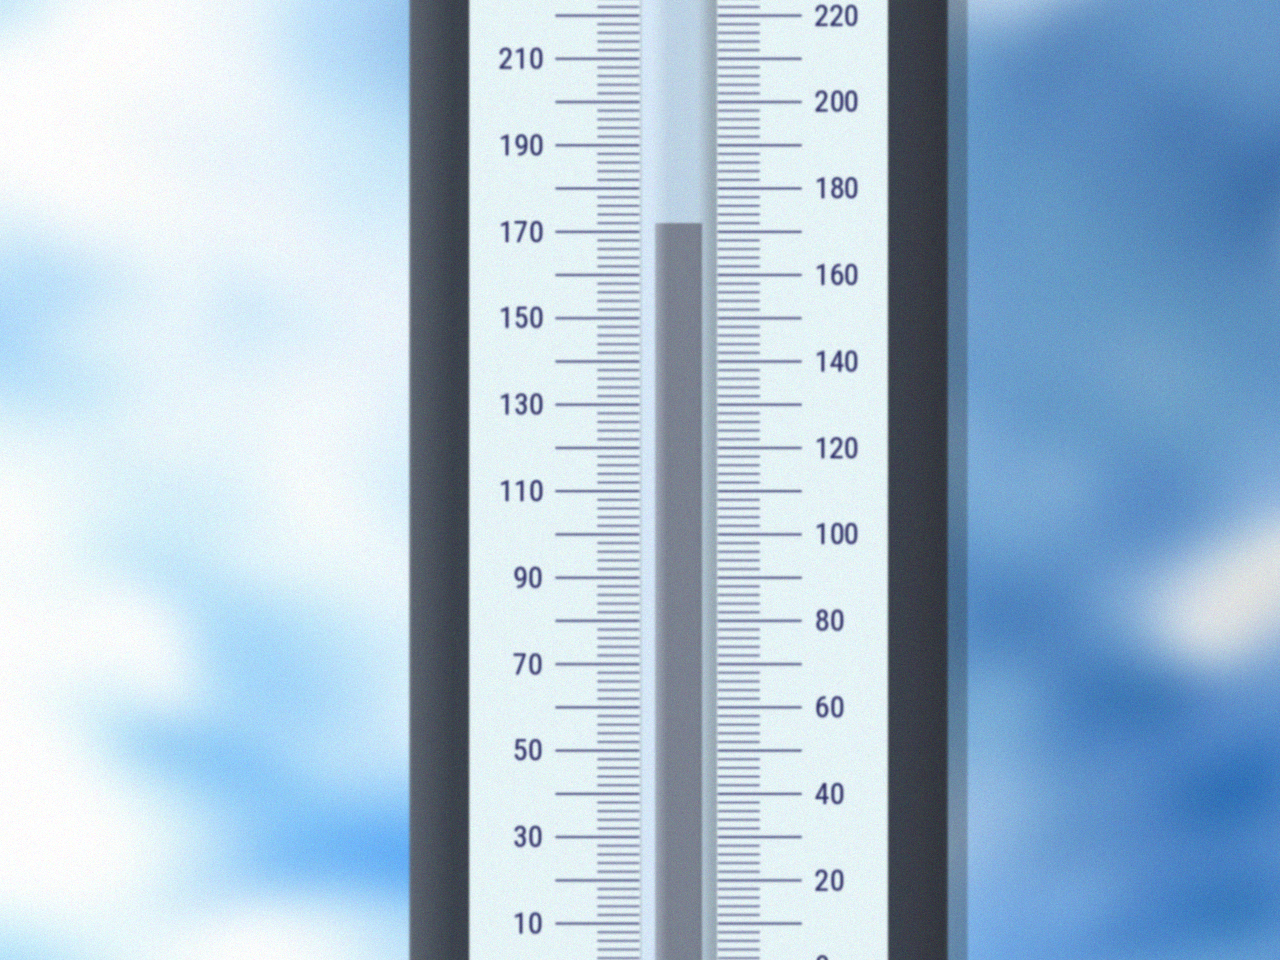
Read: value=172 unit=mmHg
